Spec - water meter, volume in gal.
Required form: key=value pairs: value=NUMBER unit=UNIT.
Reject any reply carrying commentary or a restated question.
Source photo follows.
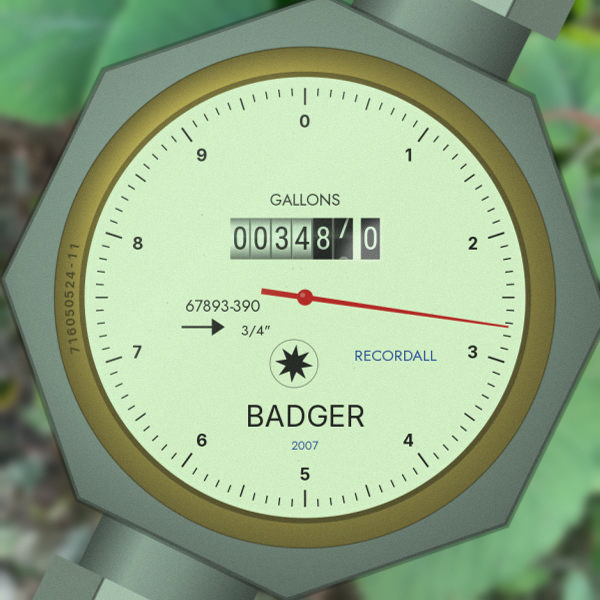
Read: value=34872.7 unit=gal
